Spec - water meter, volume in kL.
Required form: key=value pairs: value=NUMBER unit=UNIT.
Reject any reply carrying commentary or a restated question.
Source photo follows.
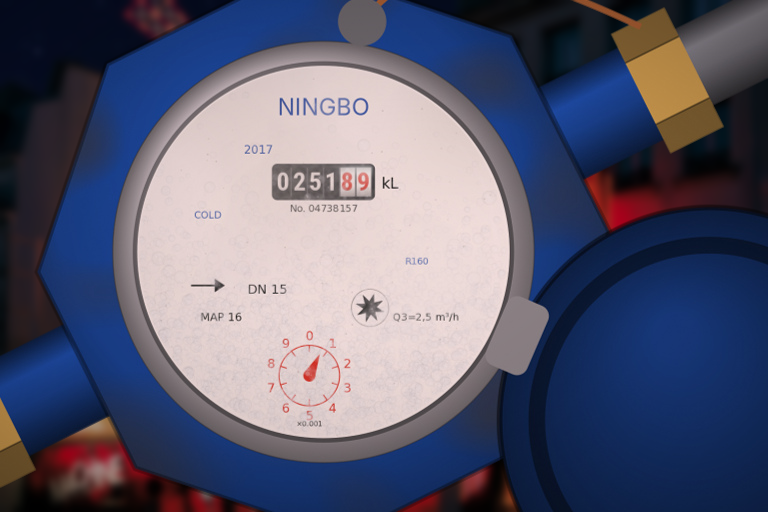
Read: value=251.890 unit=kL
